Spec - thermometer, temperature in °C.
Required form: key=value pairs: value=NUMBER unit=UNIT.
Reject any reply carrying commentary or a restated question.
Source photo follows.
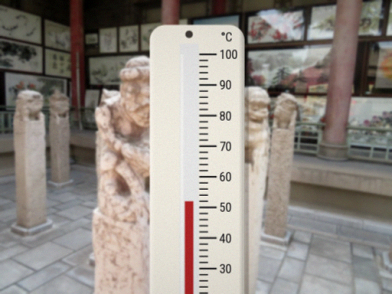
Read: value=52 unit=°C
